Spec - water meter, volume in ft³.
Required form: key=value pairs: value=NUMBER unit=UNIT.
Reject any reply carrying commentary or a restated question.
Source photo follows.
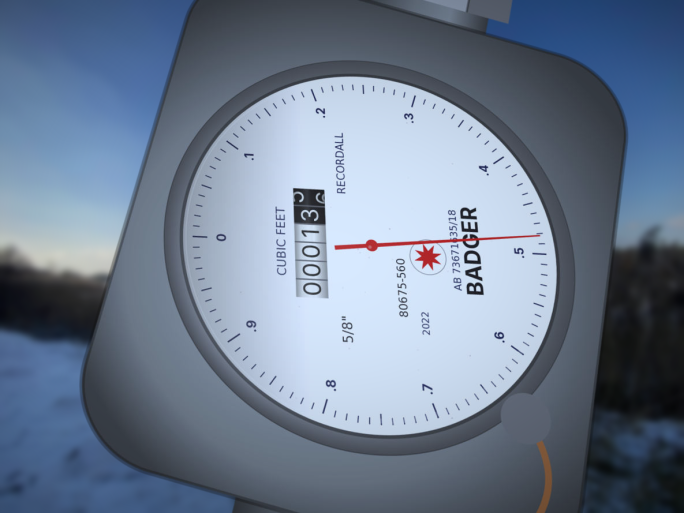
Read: value=135.48 unit=ft³
